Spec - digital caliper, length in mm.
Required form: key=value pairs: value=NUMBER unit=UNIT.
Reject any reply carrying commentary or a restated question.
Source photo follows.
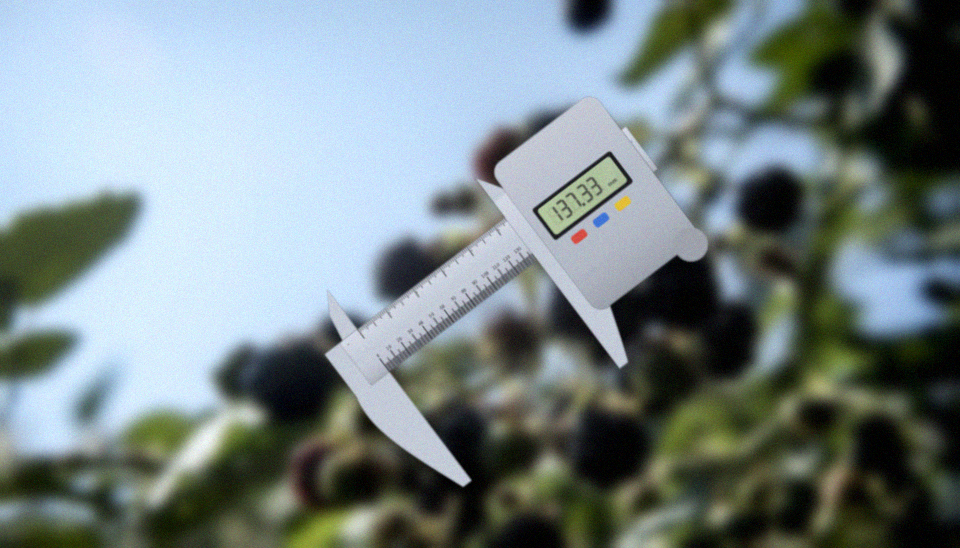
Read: value=137.33 unit=mm
